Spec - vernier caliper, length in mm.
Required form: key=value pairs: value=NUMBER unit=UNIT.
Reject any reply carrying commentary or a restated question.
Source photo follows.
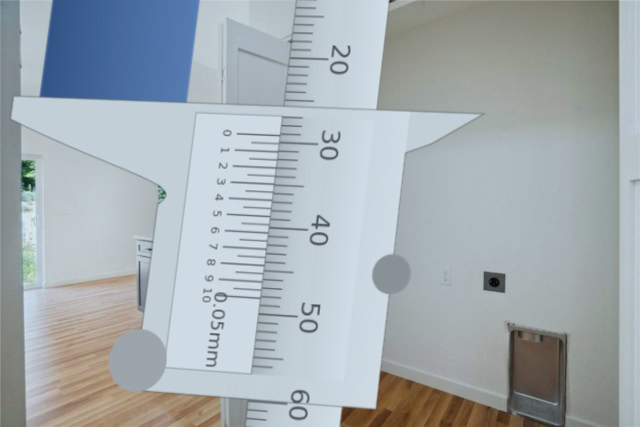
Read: value=29.2 unit=mm
